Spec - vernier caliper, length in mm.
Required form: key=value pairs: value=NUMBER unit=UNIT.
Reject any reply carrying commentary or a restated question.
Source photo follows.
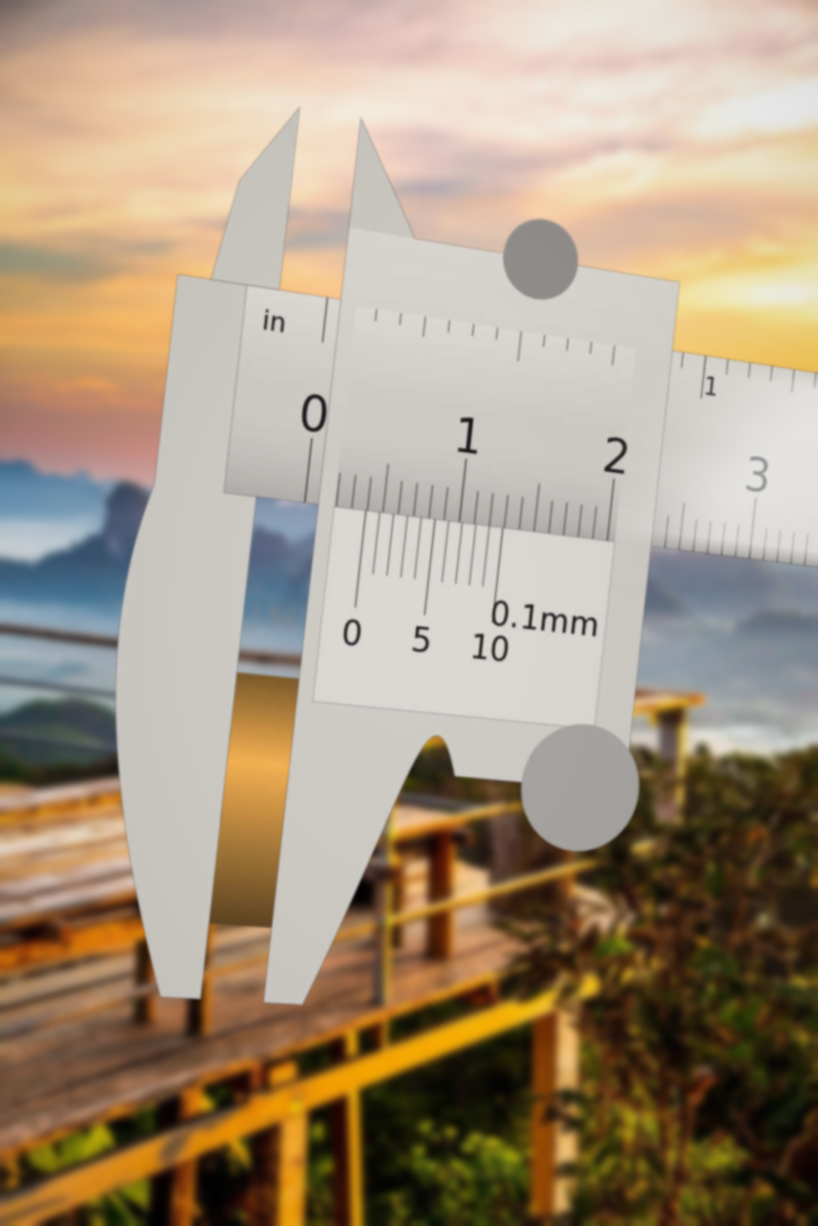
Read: value=3.9 unit=mm
